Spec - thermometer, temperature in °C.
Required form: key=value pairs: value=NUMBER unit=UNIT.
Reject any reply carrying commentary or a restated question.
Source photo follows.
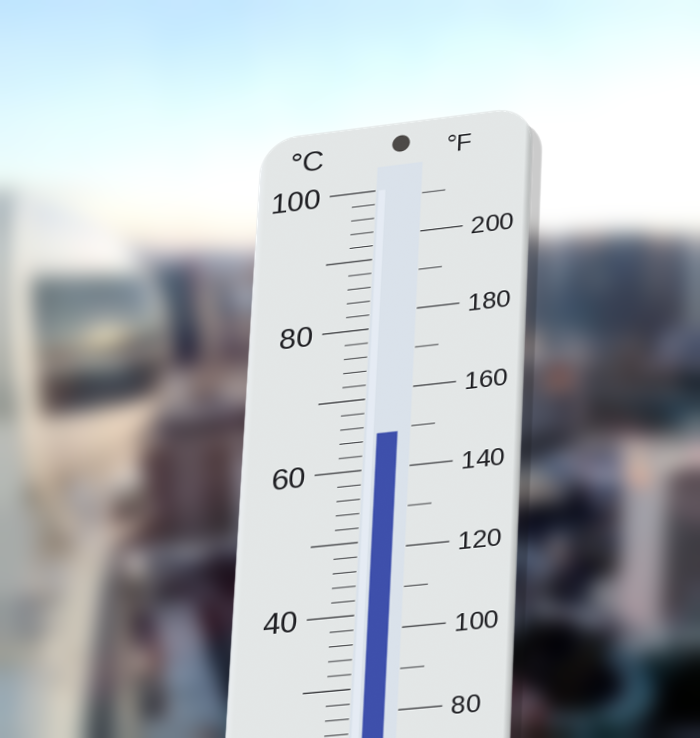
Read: value=65 unit=°C
